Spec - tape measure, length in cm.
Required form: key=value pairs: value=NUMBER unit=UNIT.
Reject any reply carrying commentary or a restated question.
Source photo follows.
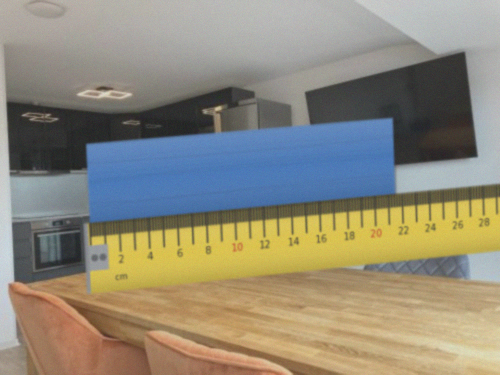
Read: value=21.5 unit=cm
